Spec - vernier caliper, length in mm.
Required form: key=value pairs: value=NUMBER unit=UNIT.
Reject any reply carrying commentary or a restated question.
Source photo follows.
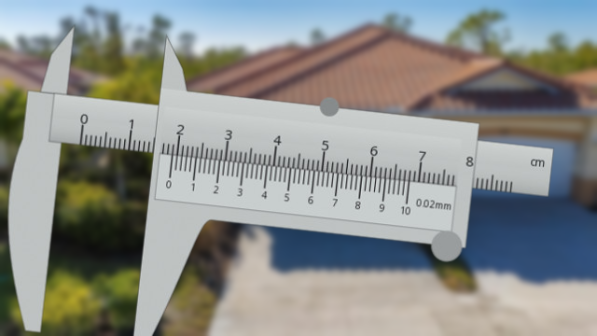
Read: value=19.0 unit=mm
